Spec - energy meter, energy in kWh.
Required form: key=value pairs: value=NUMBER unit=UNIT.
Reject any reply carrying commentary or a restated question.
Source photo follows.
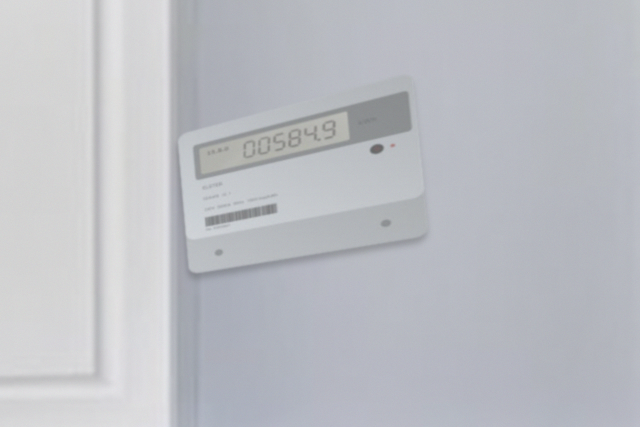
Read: value=584.9 unit=kWh
